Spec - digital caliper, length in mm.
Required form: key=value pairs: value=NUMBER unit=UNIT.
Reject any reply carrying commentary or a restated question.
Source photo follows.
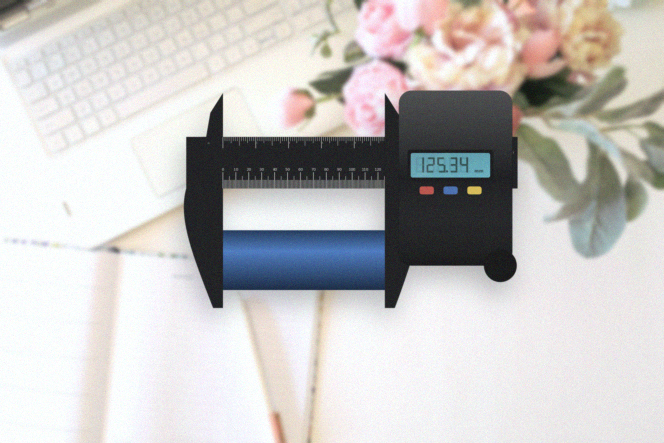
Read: value=125.34 unit=mm
